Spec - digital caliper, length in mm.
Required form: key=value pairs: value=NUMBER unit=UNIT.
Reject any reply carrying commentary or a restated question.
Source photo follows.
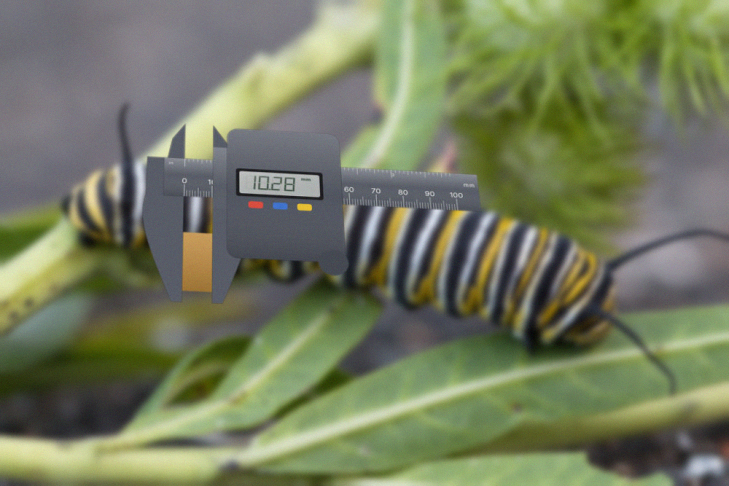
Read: value=10.28 unit=mm
